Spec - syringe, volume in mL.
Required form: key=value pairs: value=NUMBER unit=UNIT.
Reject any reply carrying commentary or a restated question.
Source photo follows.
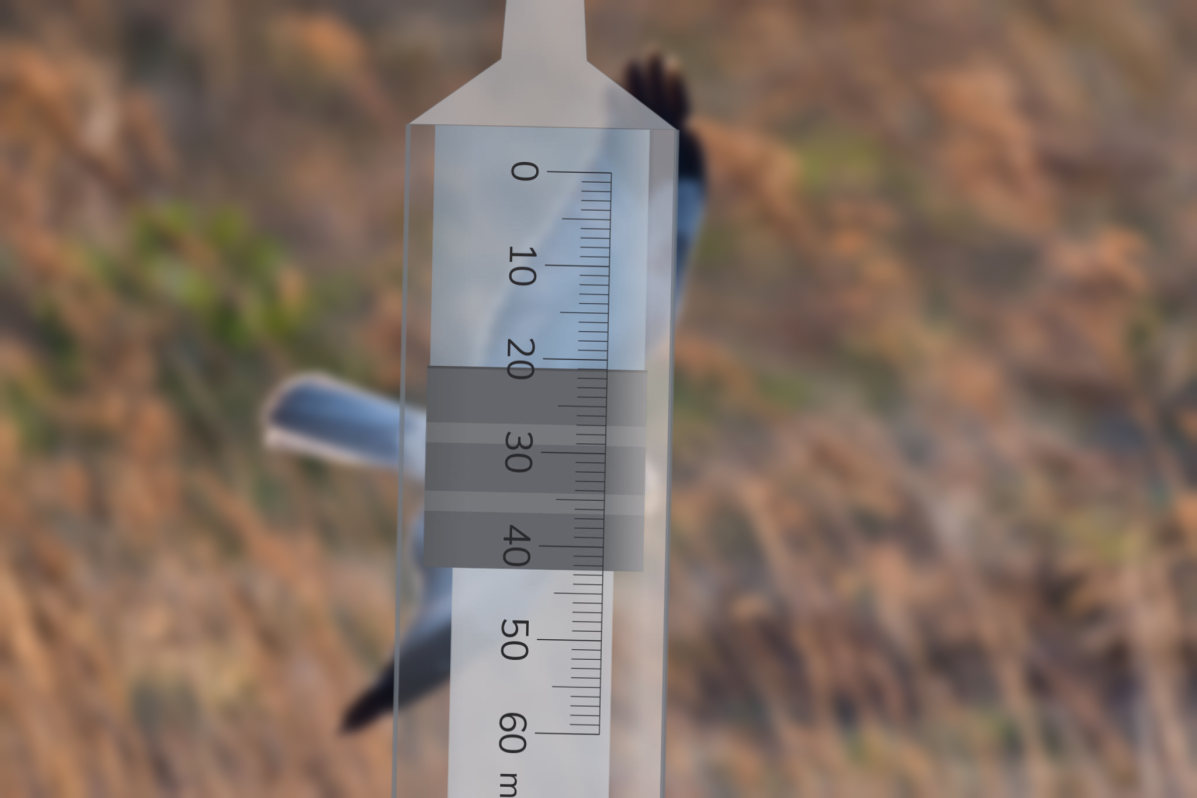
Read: value=21 unit=mL
